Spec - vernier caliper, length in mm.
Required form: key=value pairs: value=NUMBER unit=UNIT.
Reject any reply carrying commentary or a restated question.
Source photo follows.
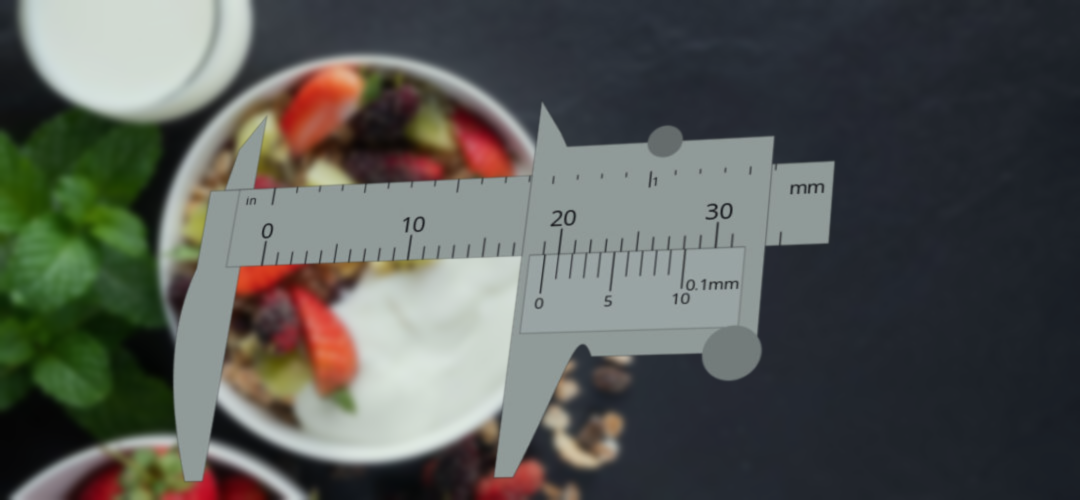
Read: value=19.1 unit=mm
